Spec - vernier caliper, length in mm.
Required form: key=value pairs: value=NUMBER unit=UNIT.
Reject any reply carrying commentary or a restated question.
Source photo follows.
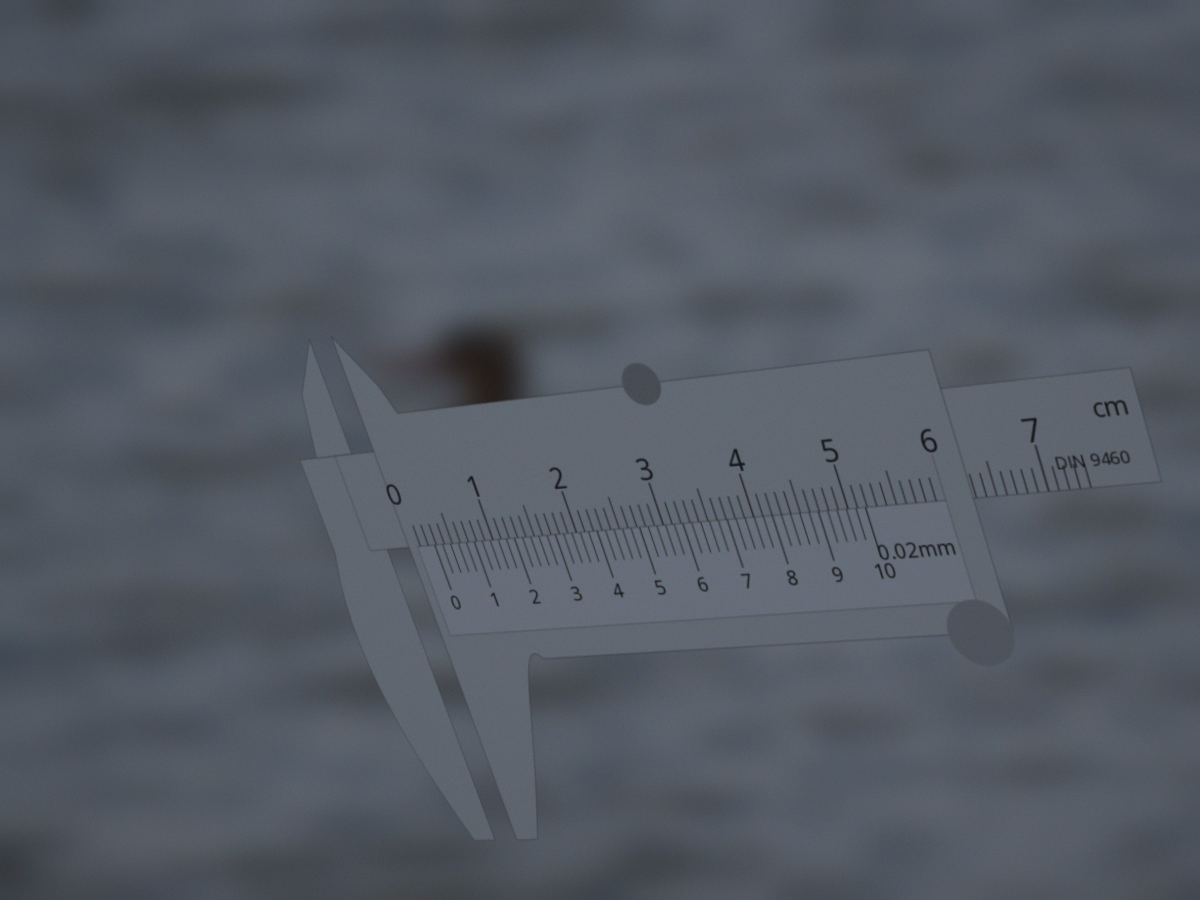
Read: value=2.8 unit=mm
